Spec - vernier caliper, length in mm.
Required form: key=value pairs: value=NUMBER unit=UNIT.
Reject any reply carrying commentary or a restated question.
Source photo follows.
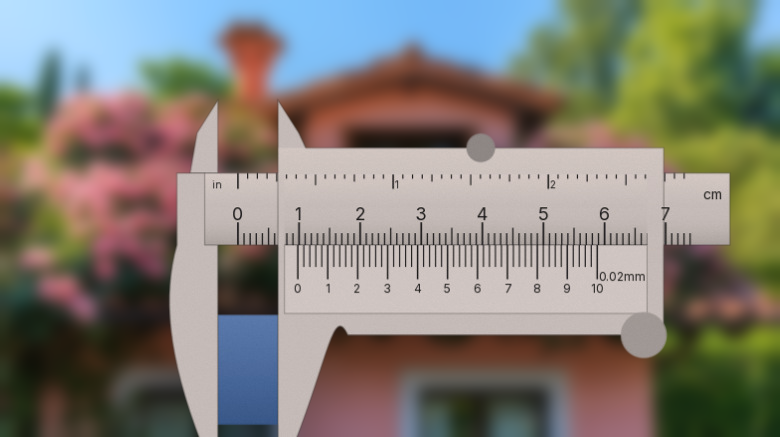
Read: value=9.8 unit=mm
